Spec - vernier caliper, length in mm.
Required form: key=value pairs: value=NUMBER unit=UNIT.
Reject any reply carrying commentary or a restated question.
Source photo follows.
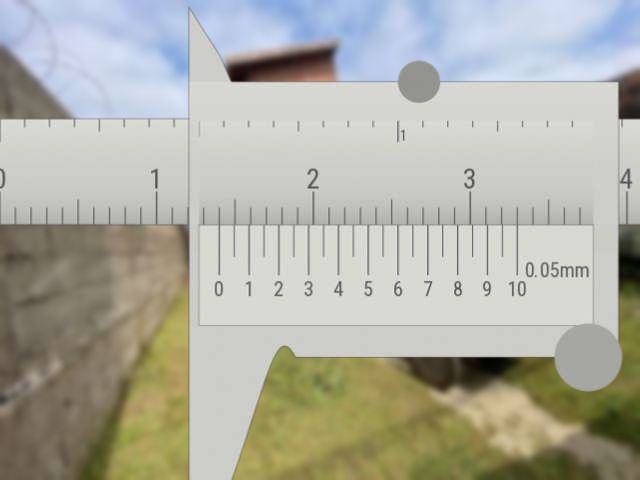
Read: value=14.0 unit=mm
